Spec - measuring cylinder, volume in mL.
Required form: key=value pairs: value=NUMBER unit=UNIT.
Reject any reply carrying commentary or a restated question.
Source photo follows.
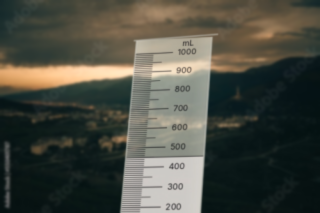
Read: value=450 unit=mL
